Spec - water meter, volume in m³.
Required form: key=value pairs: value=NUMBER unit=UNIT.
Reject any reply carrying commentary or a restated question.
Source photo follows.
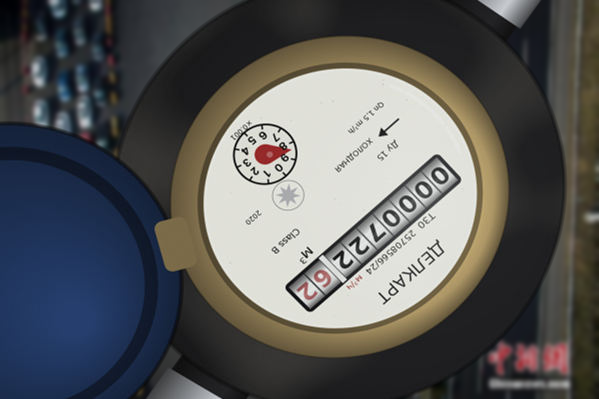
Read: value=722.628 unit=m³
